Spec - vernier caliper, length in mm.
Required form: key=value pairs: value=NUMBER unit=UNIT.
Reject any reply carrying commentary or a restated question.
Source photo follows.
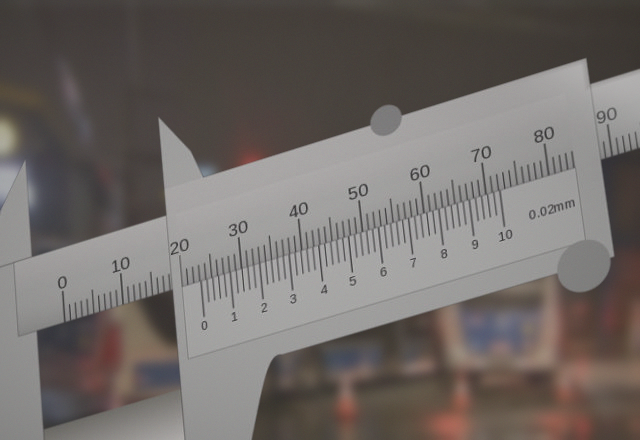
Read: value=23.2 unit=mm
